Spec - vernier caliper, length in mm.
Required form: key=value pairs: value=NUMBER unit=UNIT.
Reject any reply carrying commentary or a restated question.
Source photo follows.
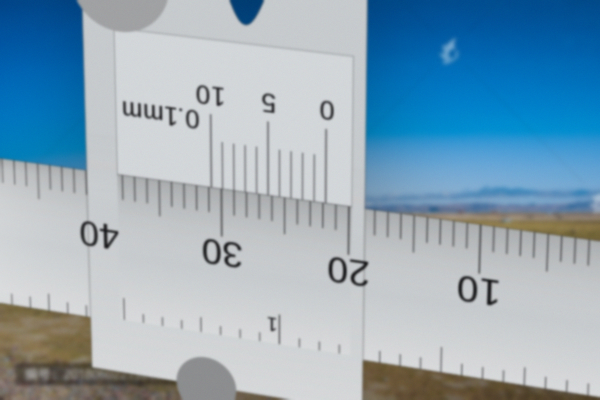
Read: value=21.8 unit=mm
